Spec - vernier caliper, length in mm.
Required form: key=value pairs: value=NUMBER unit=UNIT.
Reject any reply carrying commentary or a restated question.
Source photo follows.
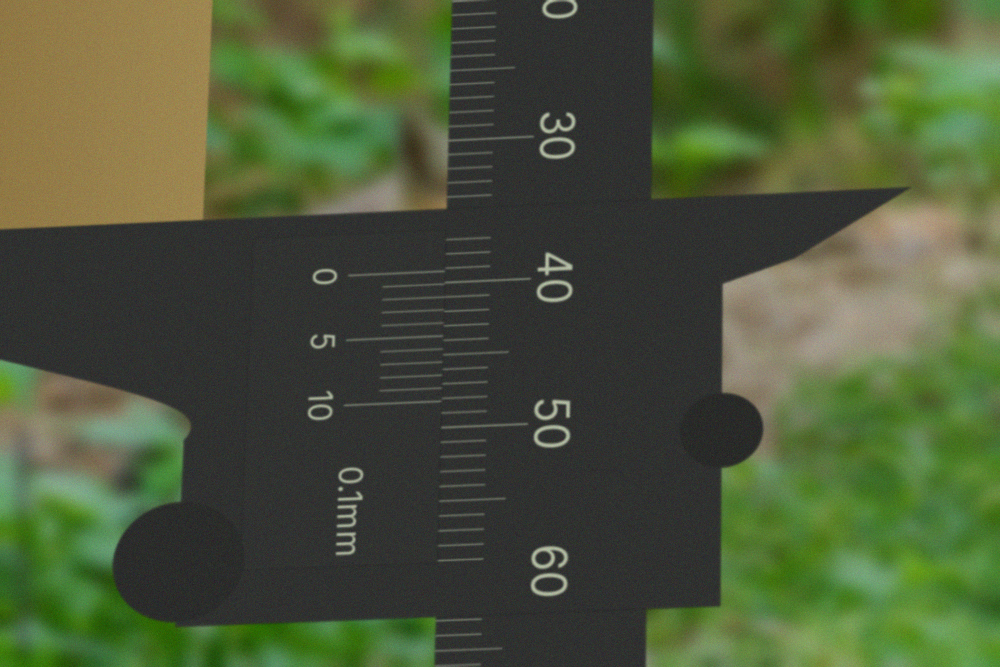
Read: value=39.2 unit=mm
